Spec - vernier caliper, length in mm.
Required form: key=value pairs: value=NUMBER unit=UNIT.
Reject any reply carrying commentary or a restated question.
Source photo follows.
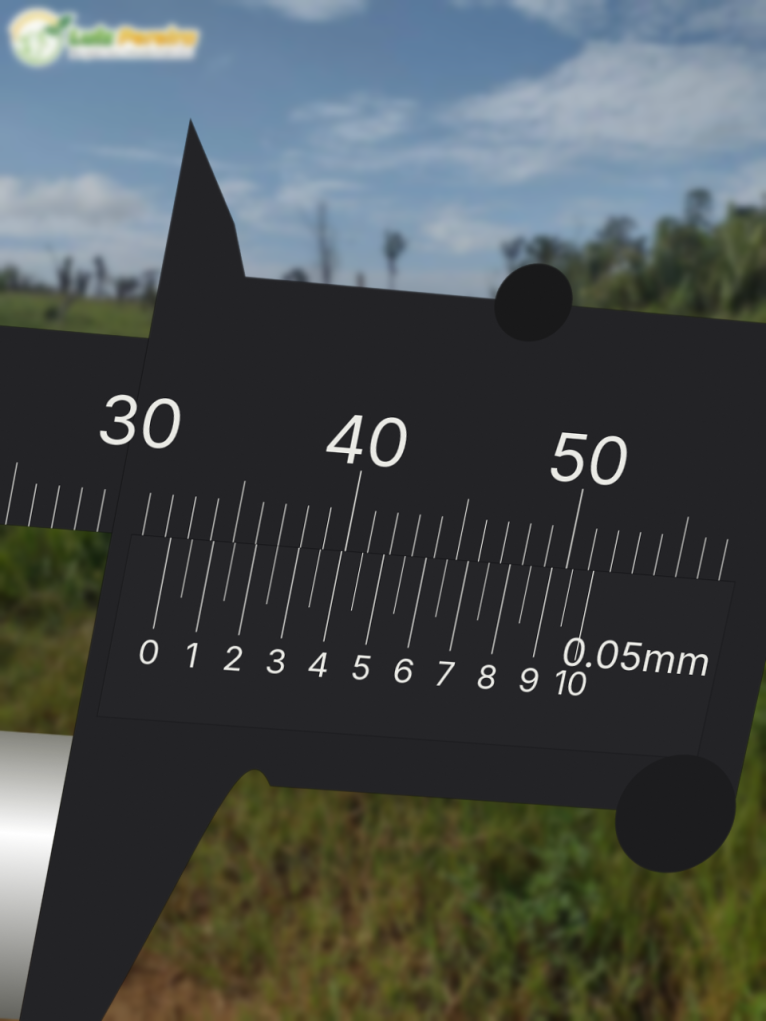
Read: value=32.25 unit=mm
